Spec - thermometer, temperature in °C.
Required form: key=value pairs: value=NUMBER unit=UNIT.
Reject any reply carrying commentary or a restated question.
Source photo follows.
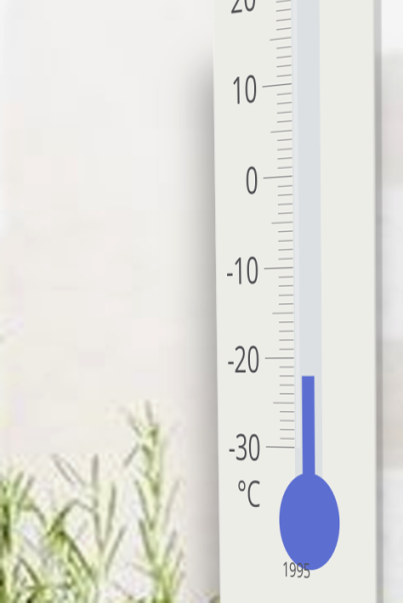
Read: value=-22 unit=°C
